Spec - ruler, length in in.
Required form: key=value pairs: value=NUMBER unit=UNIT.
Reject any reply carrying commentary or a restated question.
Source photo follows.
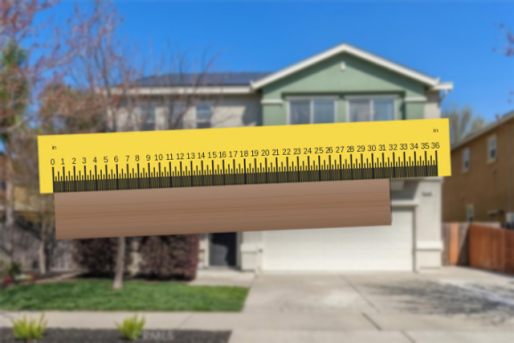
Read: value=31.5 unit=in
